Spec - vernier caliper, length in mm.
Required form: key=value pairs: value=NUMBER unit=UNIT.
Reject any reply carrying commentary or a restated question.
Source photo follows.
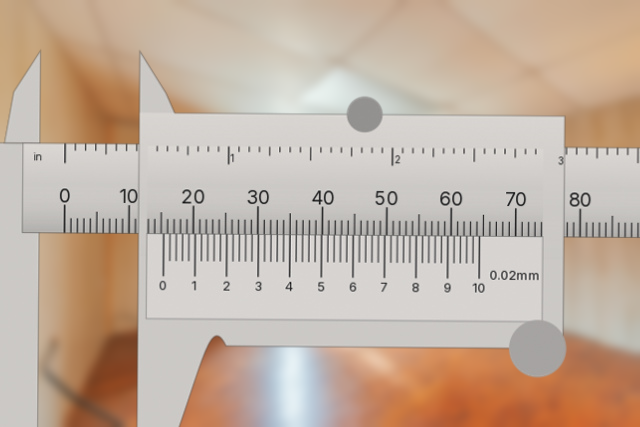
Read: value=15.4 unit=mm
